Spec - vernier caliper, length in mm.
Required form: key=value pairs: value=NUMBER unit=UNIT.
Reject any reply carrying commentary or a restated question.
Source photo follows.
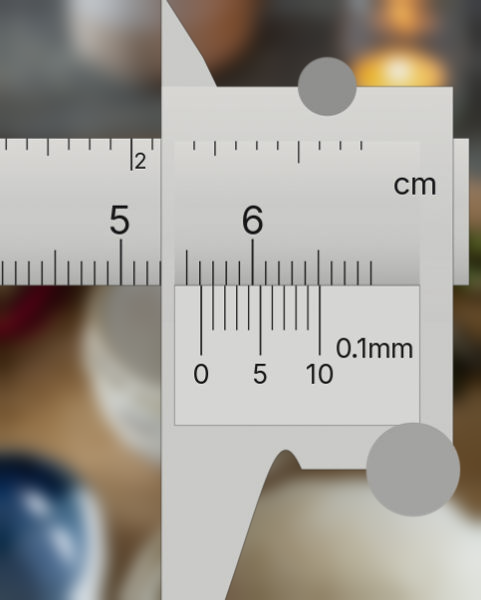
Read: value=56.1 unit=mm
